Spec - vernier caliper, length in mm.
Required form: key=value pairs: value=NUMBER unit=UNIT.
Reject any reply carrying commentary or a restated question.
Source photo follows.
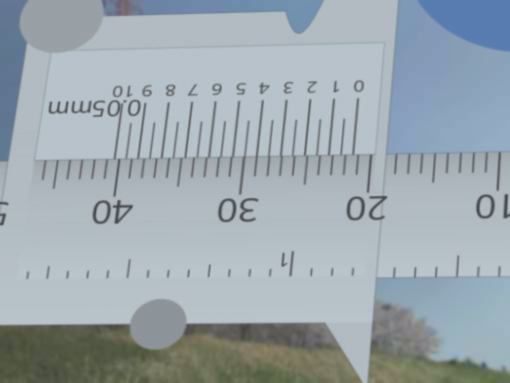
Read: value=21.4 unit=mm
